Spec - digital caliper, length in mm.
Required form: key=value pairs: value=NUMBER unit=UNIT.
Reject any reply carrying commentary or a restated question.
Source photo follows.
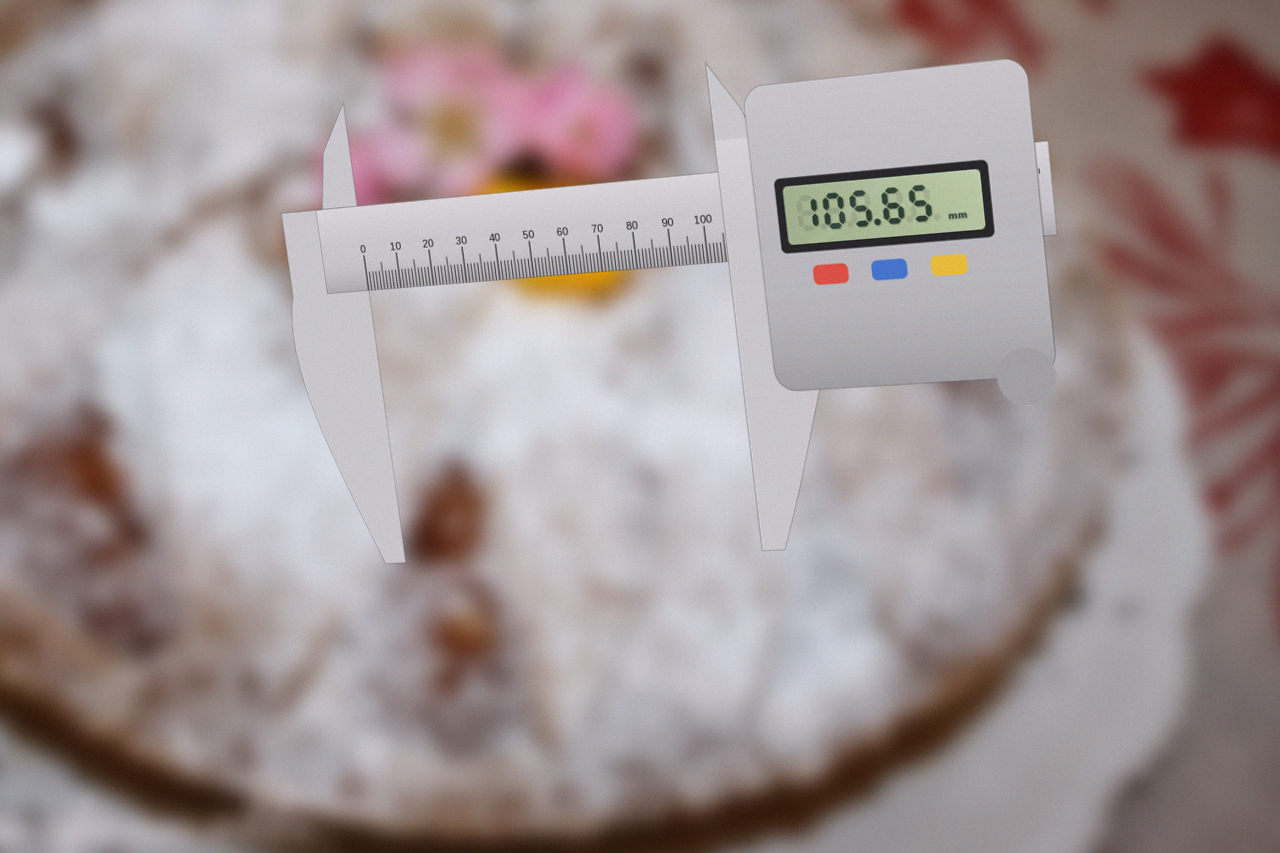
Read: value=105.65 unit=mm
